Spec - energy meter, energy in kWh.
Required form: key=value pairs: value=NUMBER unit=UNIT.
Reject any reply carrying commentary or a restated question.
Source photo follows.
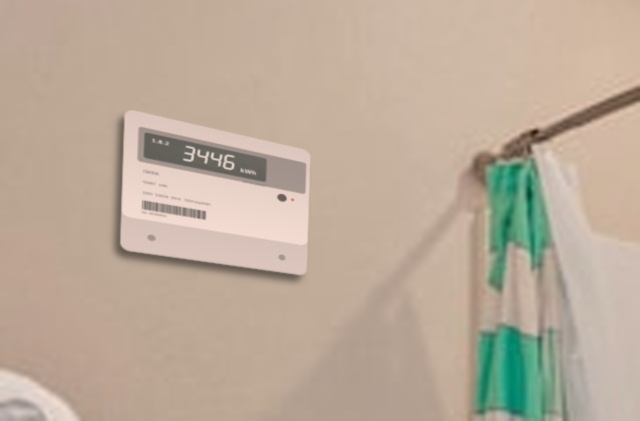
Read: value=3446 unit=kWh
